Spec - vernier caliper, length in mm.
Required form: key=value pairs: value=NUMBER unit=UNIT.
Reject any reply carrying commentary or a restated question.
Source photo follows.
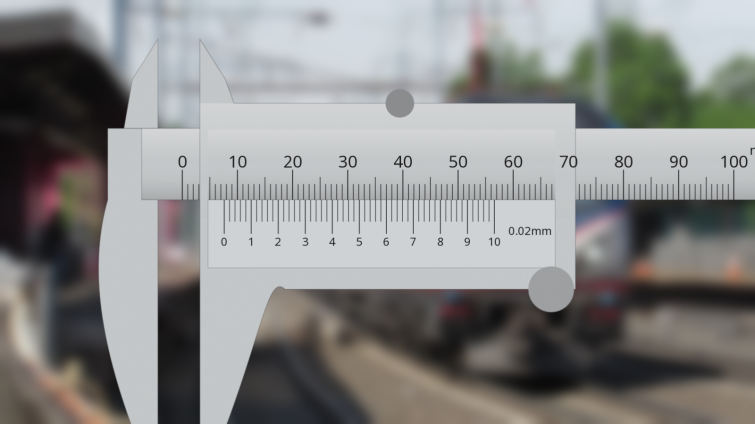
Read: value=7.6 unit=mm
